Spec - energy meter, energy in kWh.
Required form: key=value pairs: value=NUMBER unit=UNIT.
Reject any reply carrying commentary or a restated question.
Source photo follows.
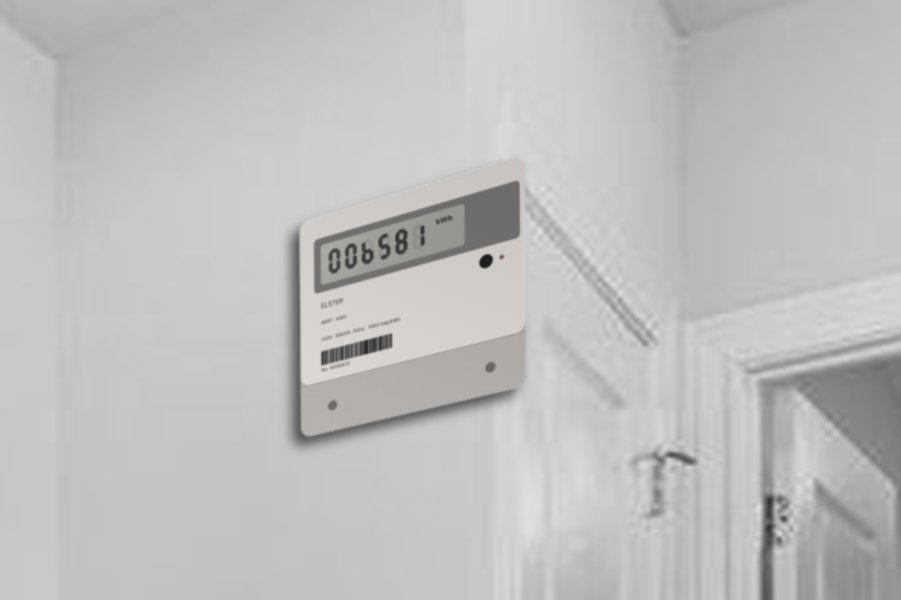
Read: value=6581 unit=kWh
